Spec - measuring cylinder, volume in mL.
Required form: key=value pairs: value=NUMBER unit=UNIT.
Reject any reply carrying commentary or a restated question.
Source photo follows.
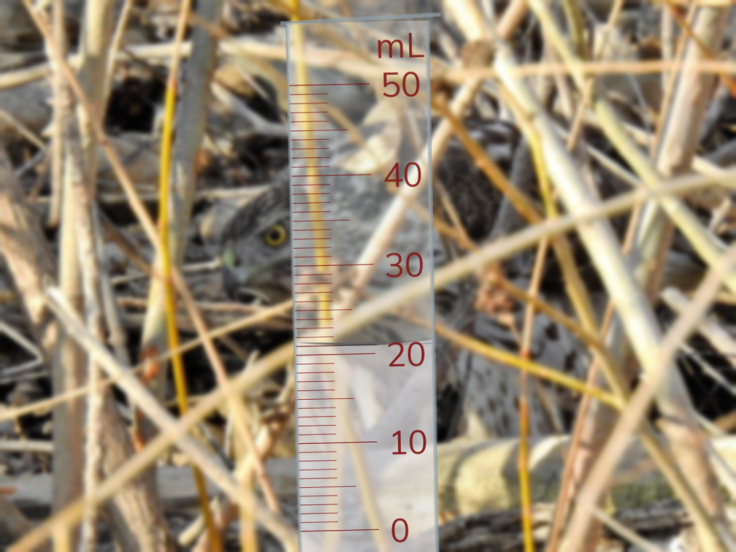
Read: value=21 unit=mL
